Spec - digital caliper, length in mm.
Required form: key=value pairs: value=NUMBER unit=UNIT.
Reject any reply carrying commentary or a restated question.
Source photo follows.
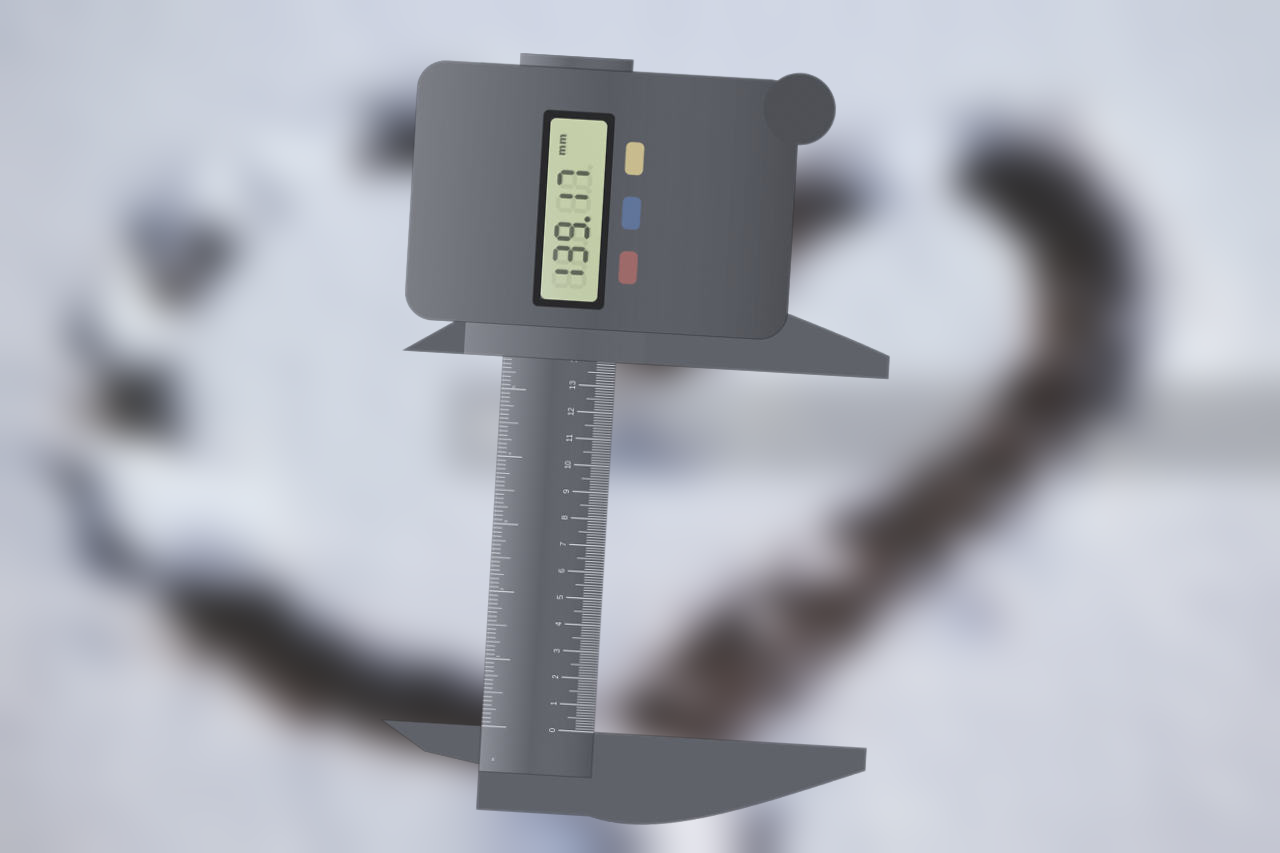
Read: value=139.17 unit=mm
